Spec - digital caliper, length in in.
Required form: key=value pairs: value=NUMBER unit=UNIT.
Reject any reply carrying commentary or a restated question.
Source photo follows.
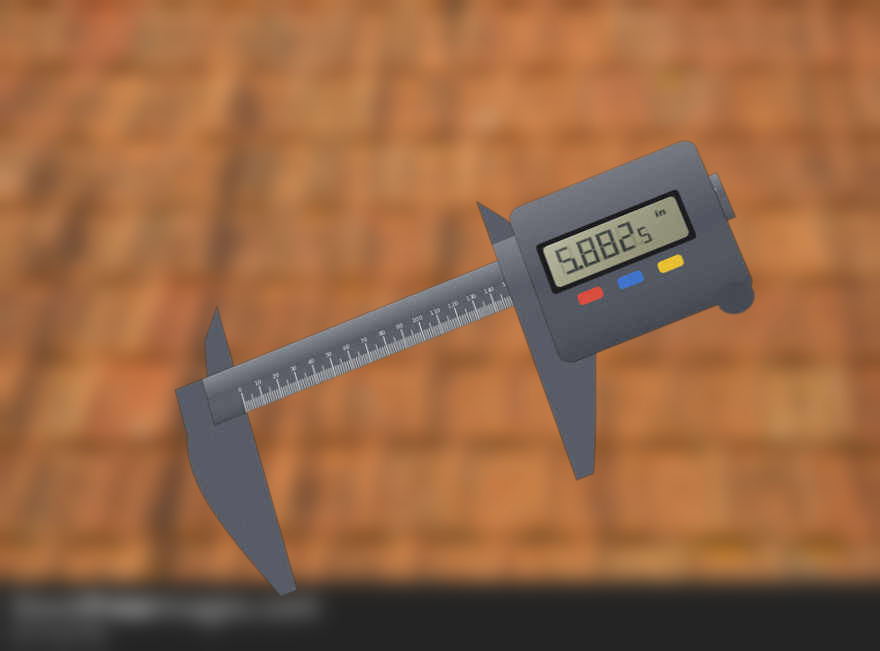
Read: value=5.8825 unit=in
